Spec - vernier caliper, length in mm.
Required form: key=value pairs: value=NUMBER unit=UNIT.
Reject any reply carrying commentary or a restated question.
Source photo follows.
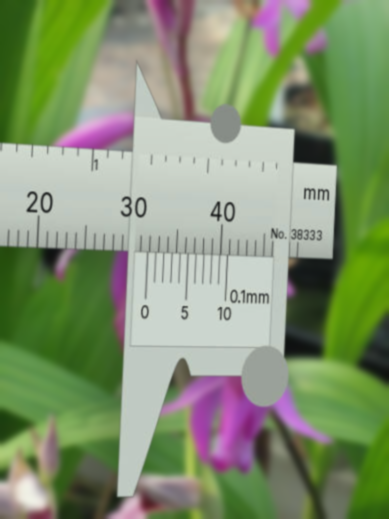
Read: value=31.8 unit=mm
